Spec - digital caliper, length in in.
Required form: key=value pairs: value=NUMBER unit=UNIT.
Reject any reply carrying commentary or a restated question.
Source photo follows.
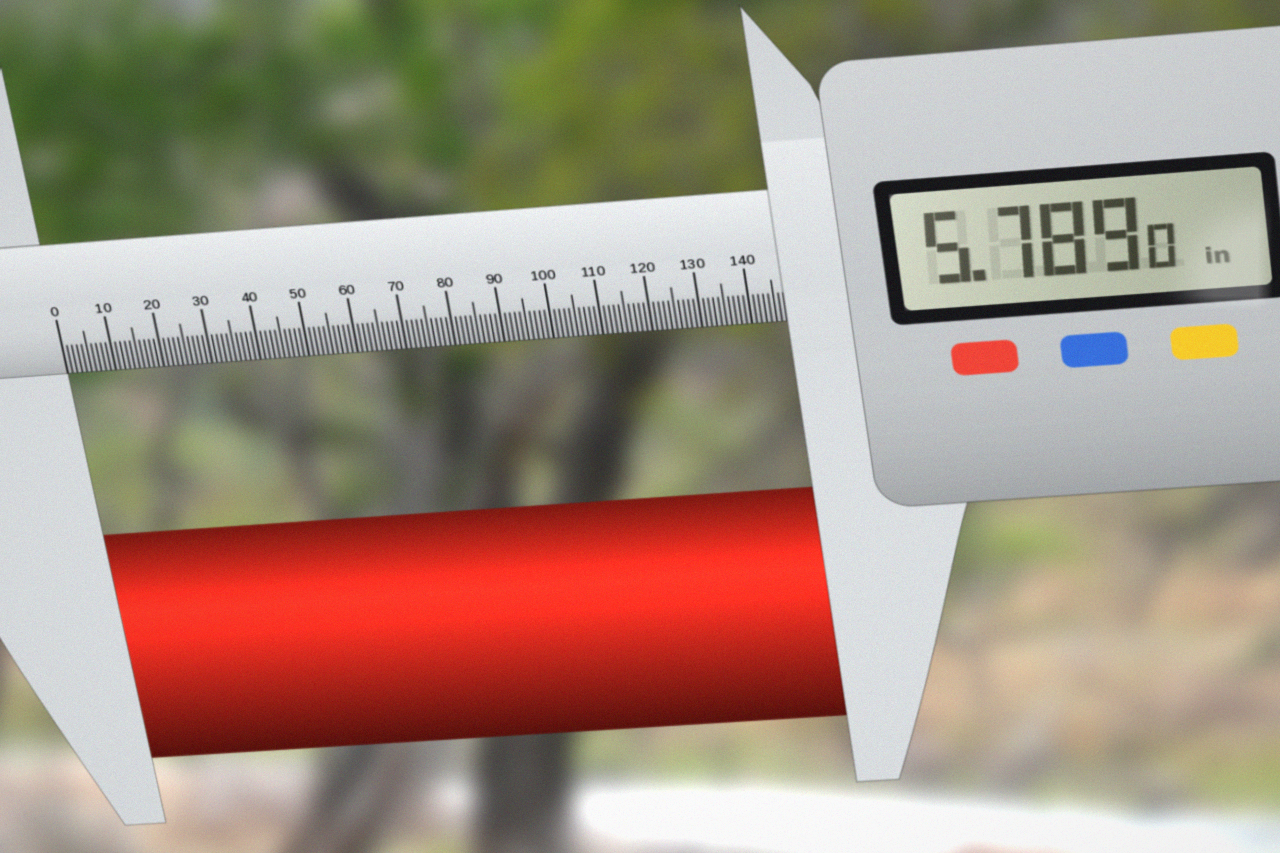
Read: value=5.7890 unit=in
